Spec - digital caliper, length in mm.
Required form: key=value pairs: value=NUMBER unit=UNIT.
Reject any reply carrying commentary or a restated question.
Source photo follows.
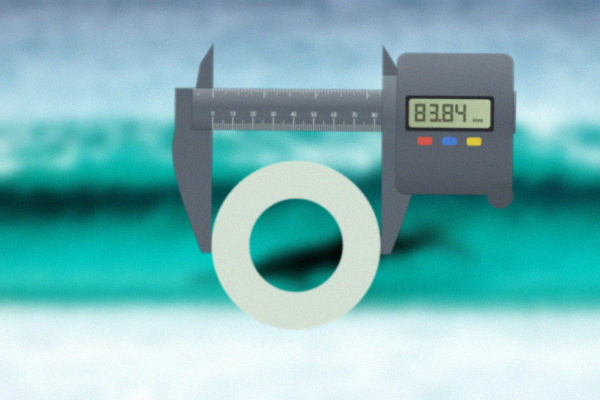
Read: value=83.84 unit=mm
